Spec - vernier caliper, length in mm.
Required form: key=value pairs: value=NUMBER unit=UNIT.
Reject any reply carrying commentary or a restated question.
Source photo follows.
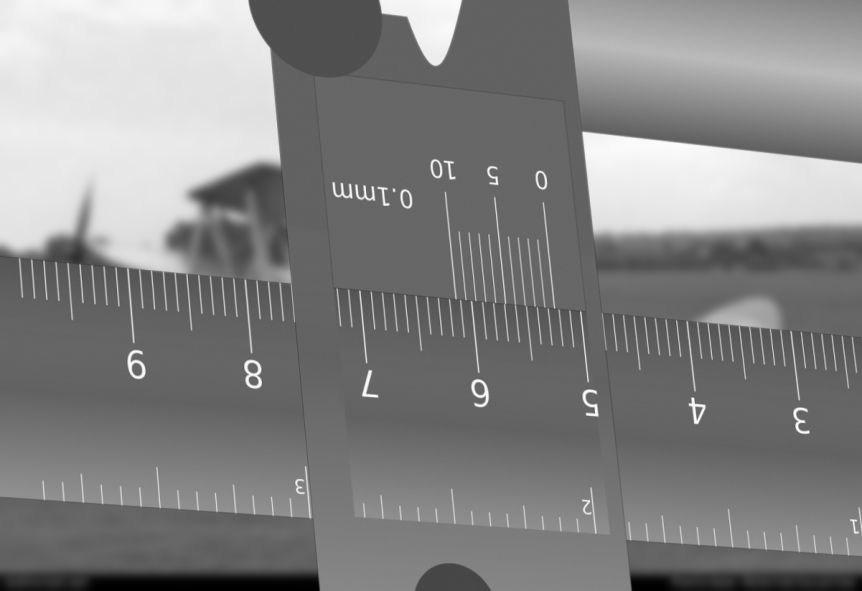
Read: value=52.4 unit=mm
